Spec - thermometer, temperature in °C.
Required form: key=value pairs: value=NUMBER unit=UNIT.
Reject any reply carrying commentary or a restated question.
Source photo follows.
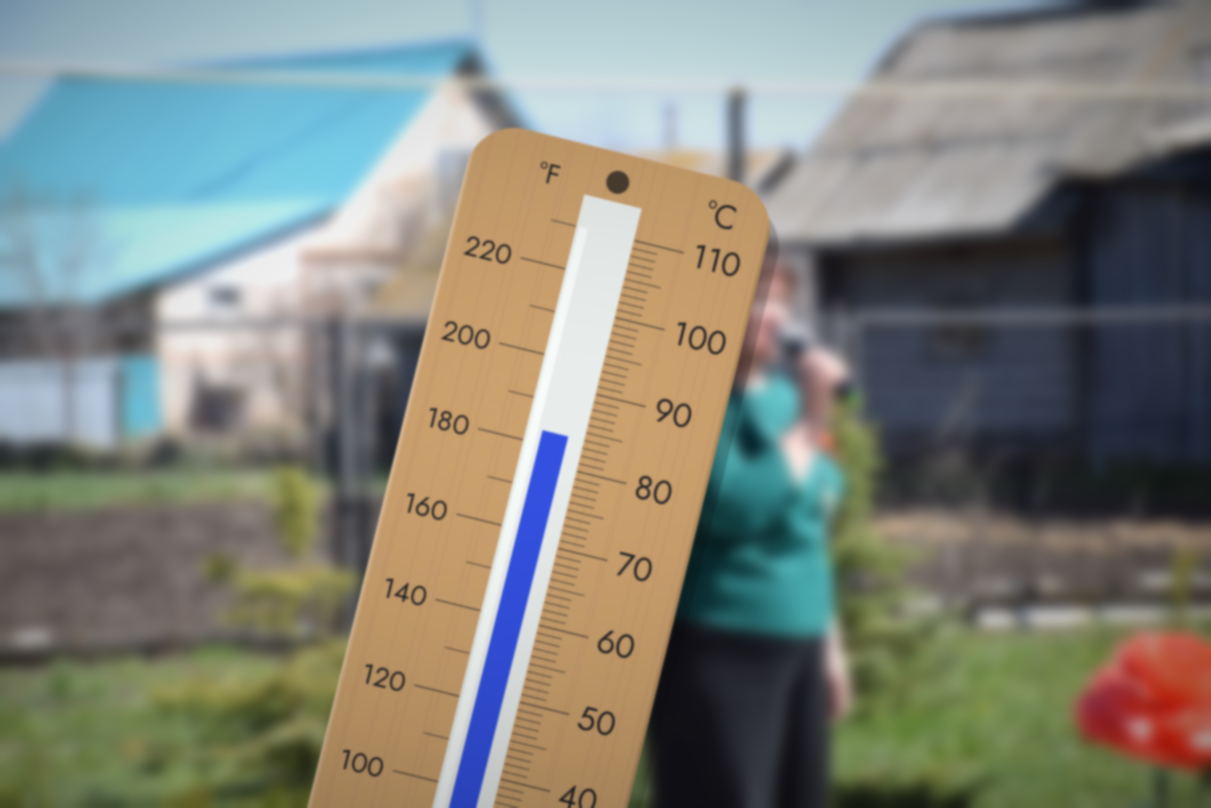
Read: value=84 unit=°C
